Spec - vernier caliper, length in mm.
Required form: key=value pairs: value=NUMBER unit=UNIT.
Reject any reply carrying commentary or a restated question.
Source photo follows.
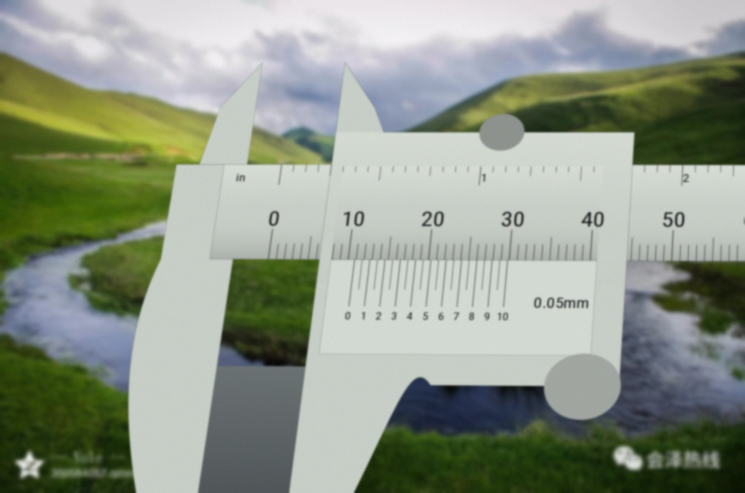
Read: value=10.8 unit=mm
